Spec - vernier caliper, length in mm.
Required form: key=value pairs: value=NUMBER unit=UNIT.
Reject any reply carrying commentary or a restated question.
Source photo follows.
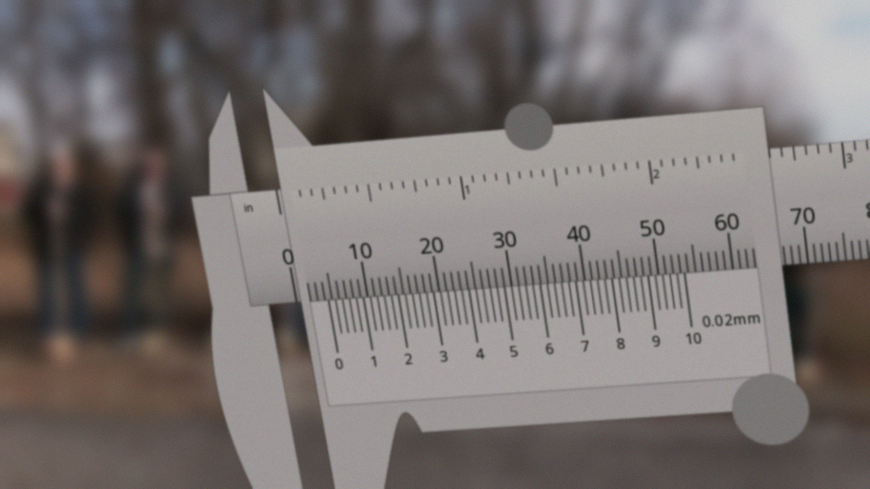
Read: value=4.5 unit=mm
